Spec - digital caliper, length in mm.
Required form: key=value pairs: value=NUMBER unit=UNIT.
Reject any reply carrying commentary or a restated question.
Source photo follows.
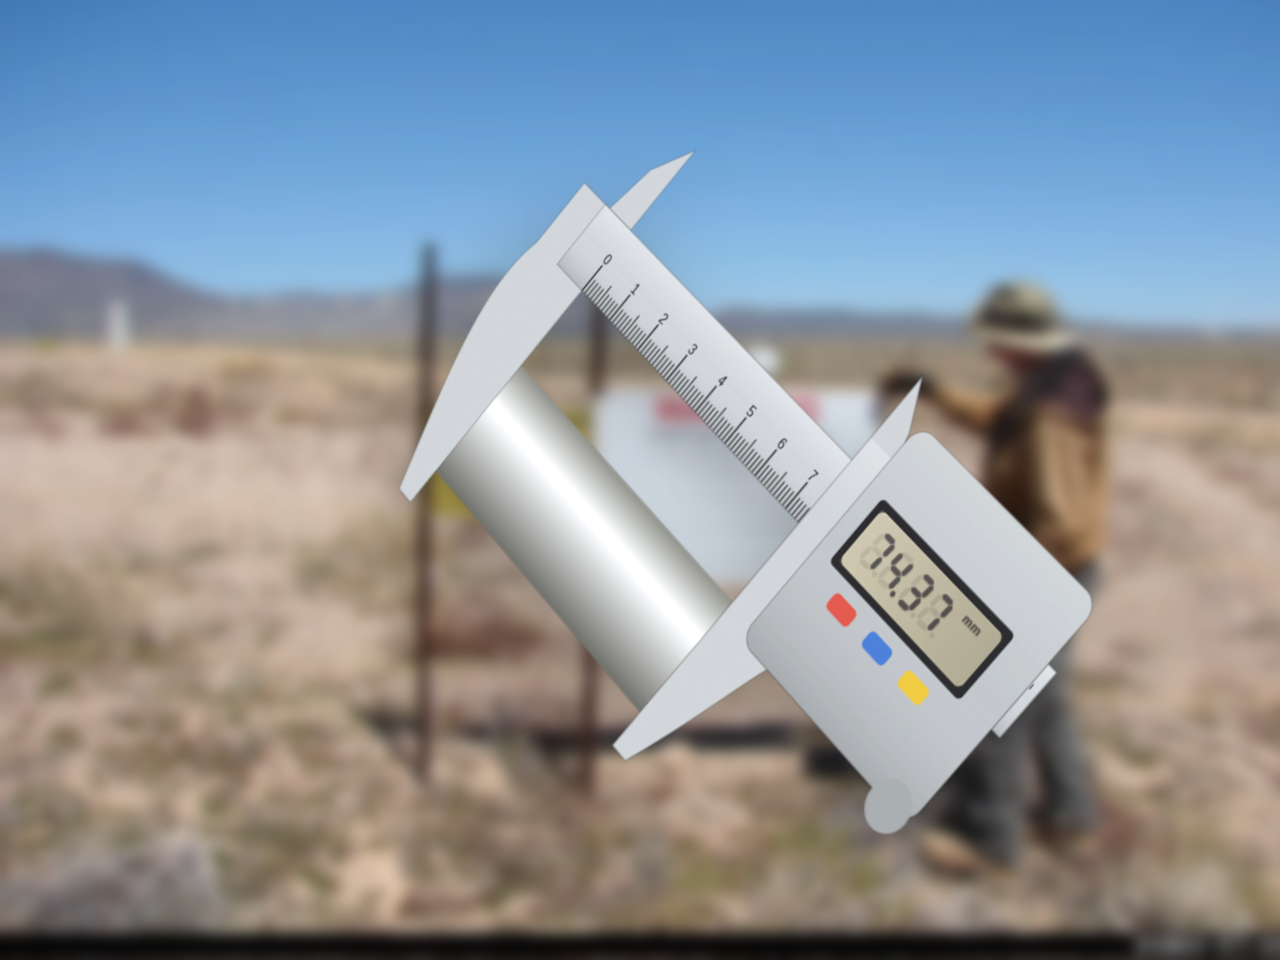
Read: value=74.37 unit=mm
